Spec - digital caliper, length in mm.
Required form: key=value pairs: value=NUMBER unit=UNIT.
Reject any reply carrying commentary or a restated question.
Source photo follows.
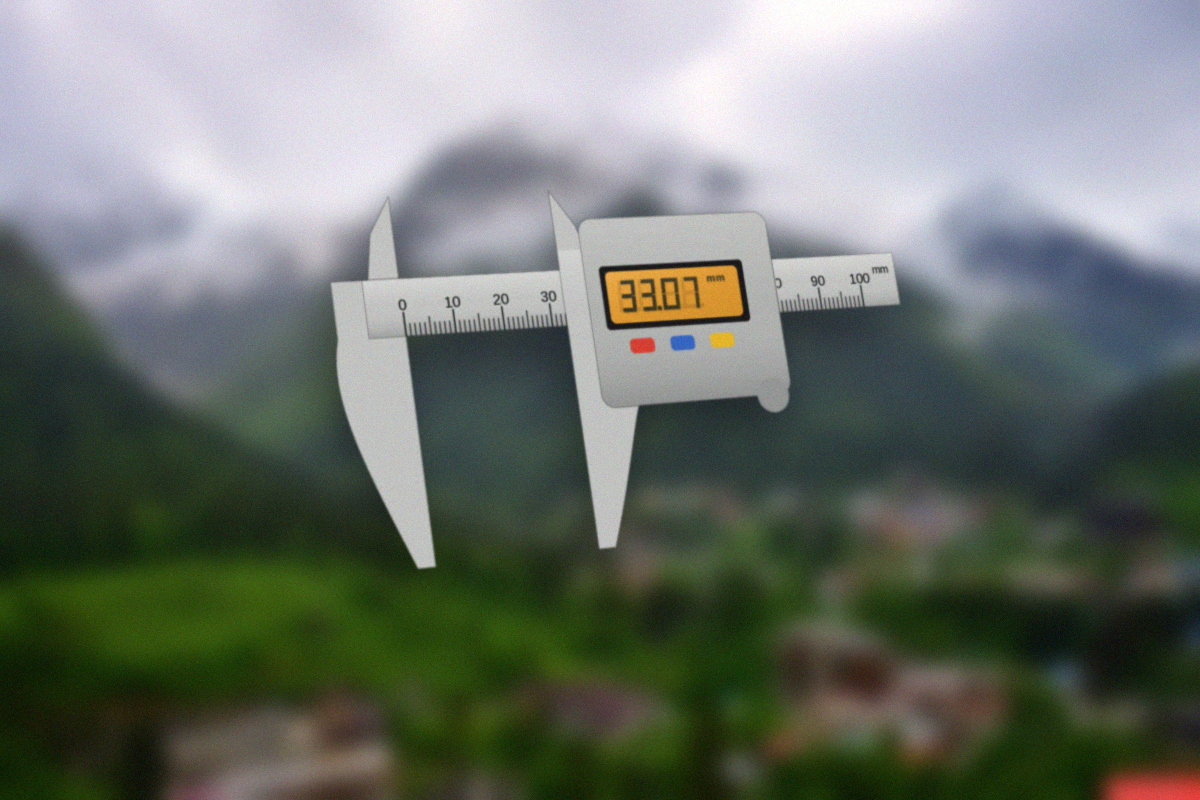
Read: value=33.07 unit=mm
